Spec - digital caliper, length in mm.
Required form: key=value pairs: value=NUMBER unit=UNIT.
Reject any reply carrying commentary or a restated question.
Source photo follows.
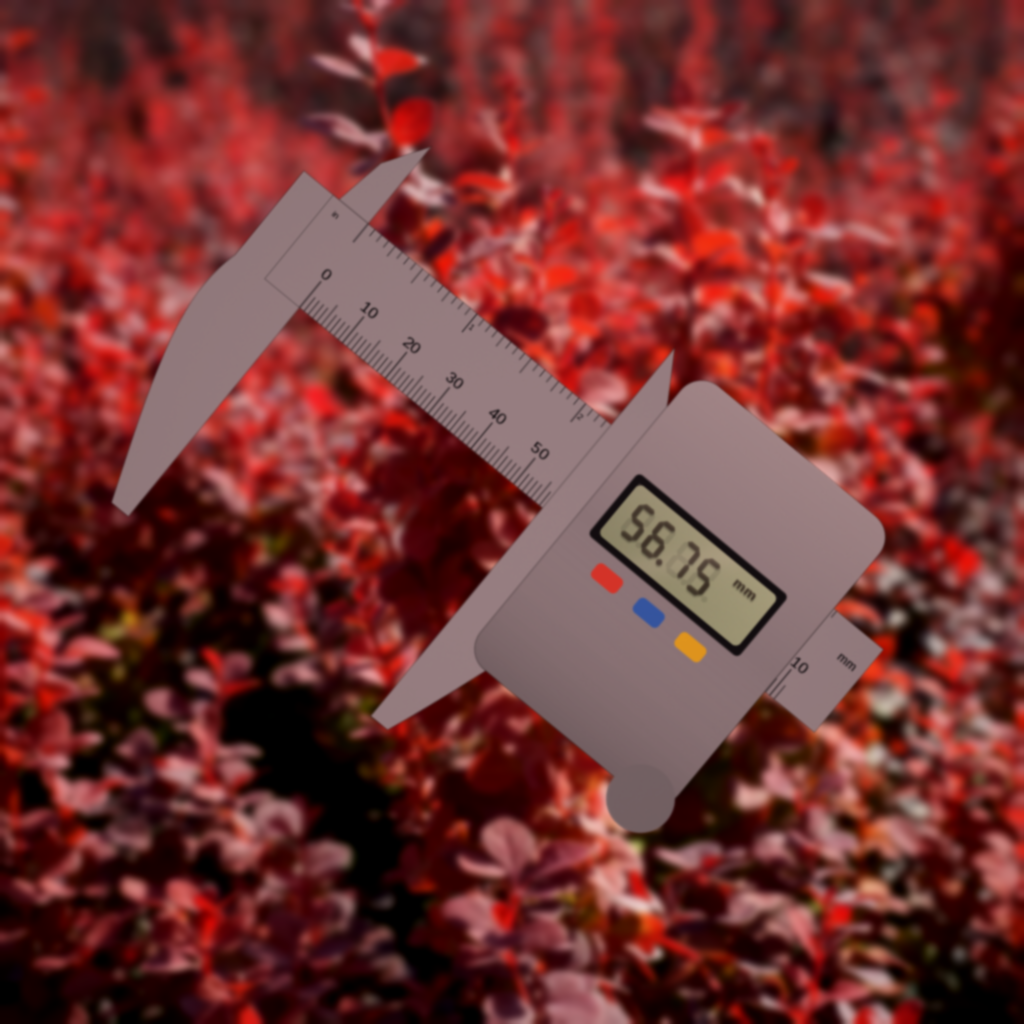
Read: value=56.75 unit=mm
